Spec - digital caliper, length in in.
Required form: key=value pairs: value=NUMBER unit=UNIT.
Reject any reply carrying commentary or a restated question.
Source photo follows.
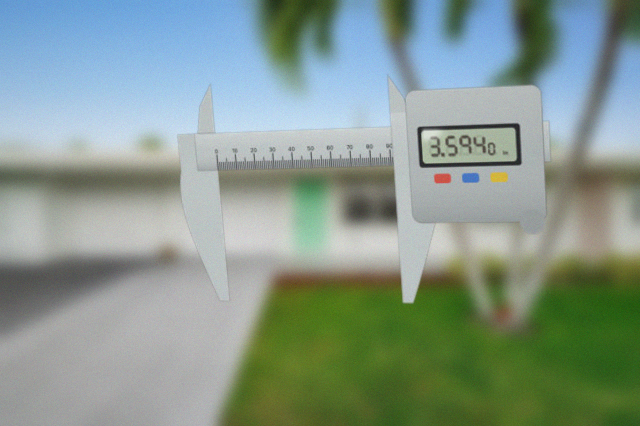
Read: value=3.5940 unit=in
